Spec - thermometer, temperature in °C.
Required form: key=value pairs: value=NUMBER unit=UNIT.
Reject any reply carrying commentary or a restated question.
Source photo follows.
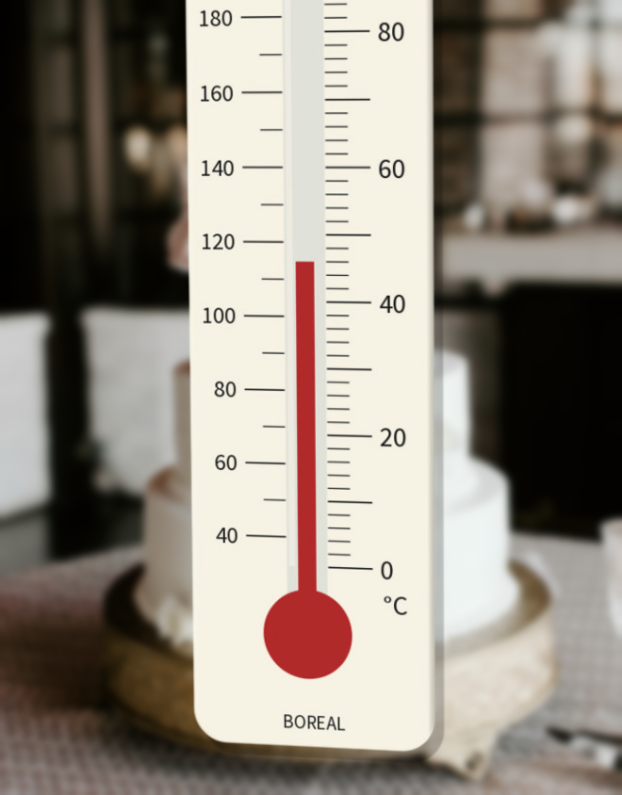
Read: value=46 unit=°C
